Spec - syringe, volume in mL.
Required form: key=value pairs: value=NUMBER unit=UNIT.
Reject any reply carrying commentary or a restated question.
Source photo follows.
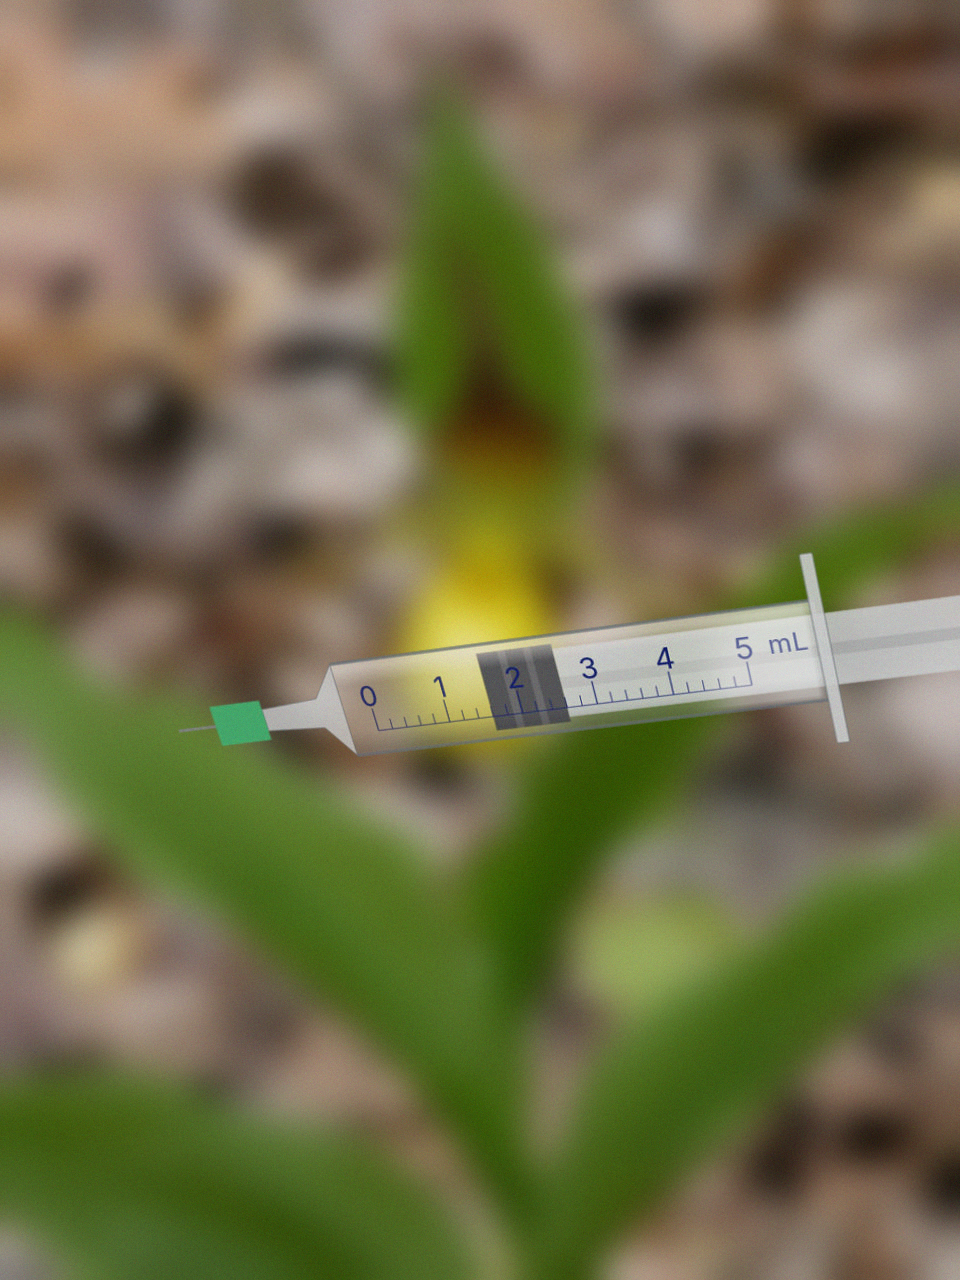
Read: value=1.6 unit=mL
